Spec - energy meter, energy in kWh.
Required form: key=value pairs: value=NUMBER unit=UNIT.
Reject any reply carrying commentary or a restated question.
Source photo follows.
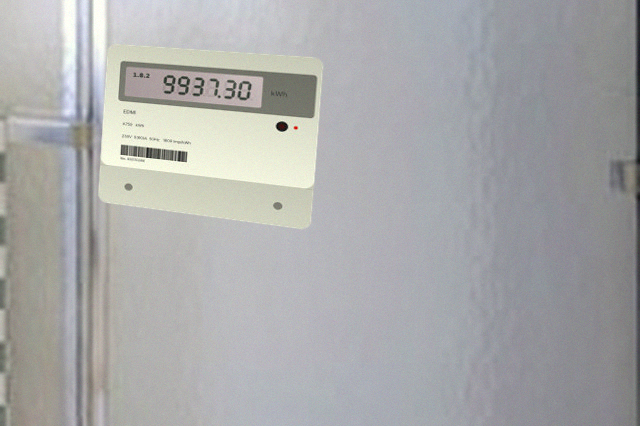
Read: value=9937.30 unit=kWh
